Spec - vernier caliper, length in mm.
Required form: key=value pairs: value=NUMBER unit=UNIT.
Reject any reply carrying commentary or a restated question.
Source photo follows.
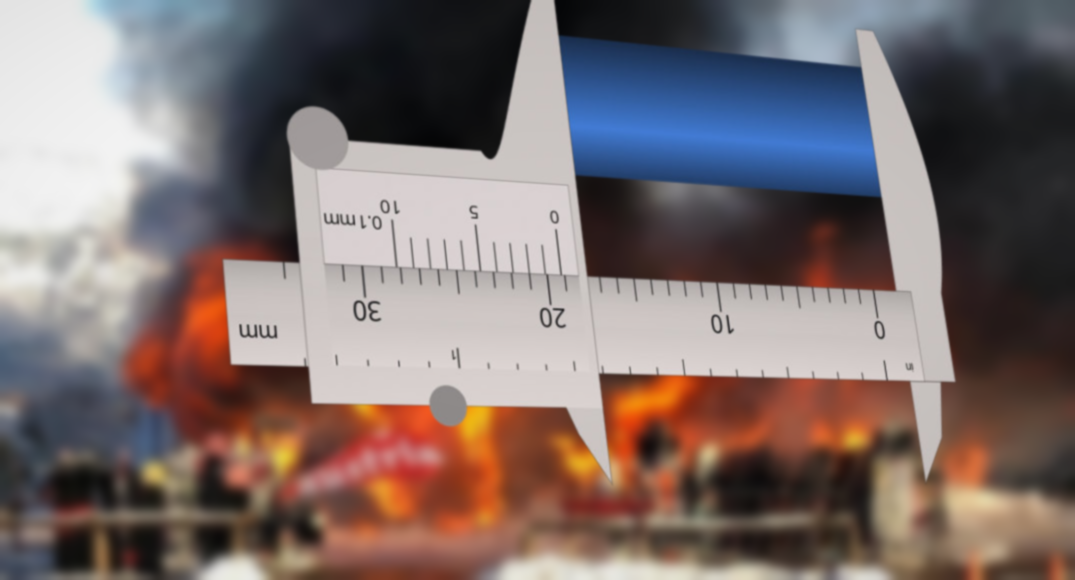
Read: value=19.2 unit=mm
